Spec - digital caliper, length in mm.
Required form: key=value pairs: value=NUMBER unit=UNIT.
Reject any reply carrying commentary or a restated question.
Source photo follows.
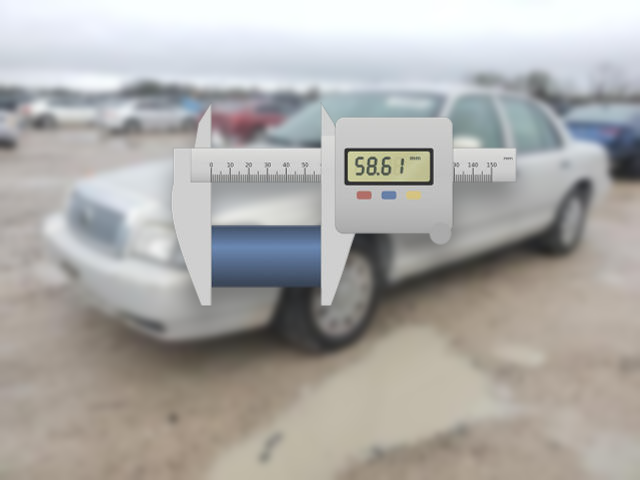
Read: value=58.61 unit=mm
